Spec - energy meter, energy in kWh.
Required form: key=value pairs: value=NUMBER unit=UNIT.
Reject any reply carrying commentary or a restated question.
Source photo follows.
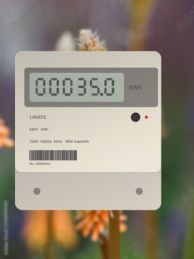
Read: value=35.0 unit=kWh
